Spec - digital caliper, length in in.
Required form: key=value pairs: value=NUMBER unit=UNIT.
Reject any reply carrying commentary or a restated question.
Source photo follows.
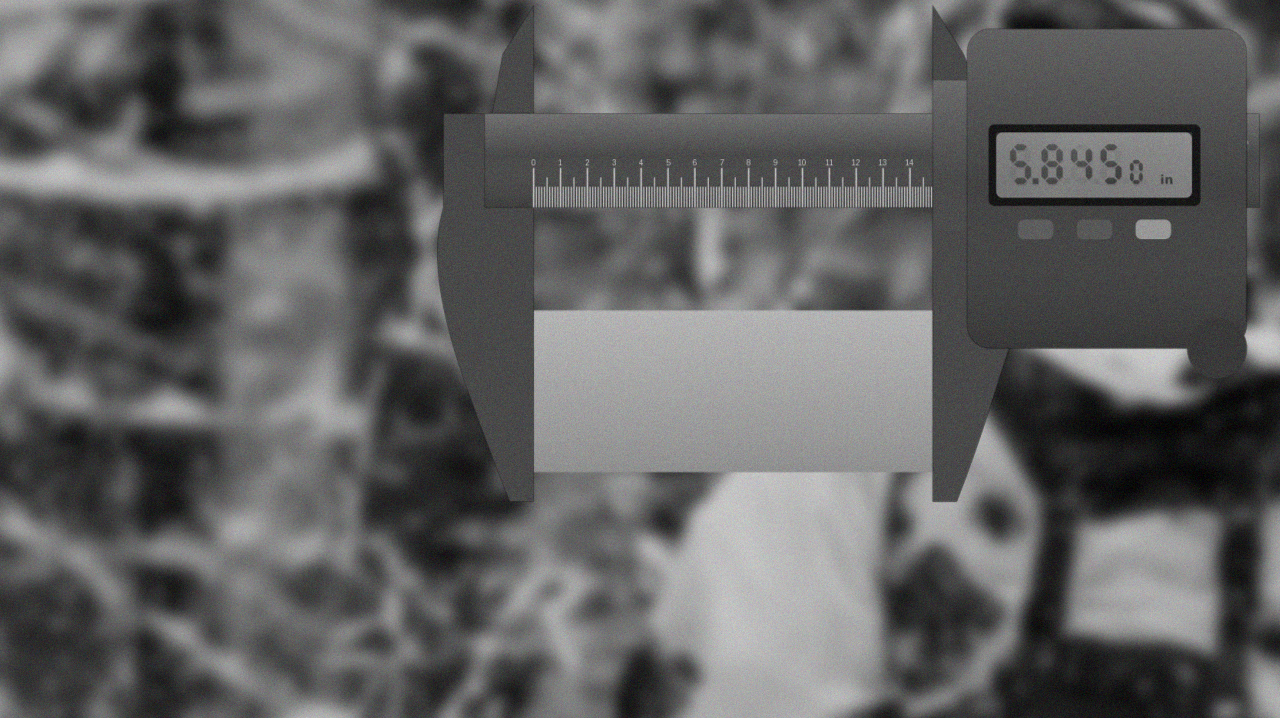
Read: value=5.8450 unit=in
